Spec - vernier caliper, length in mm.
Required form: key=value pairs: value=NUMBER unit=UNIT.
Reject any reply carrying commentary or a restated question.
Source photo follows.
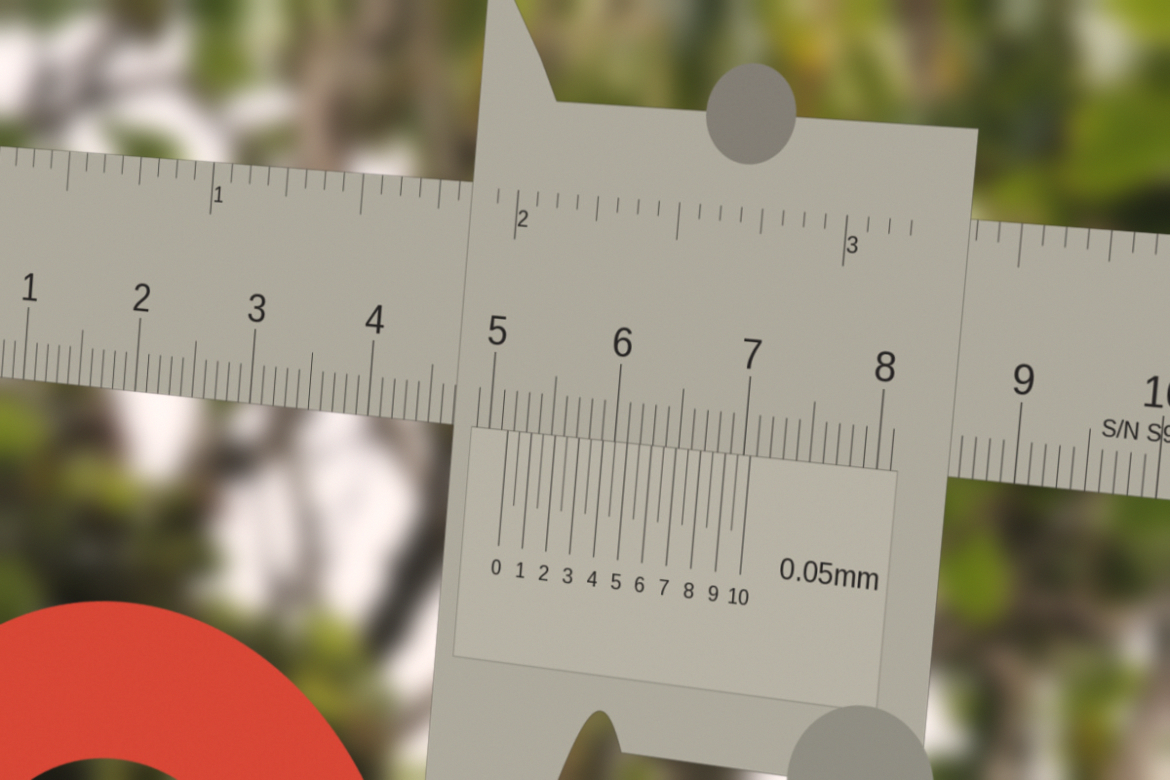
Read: value=51.5 unit=mm
